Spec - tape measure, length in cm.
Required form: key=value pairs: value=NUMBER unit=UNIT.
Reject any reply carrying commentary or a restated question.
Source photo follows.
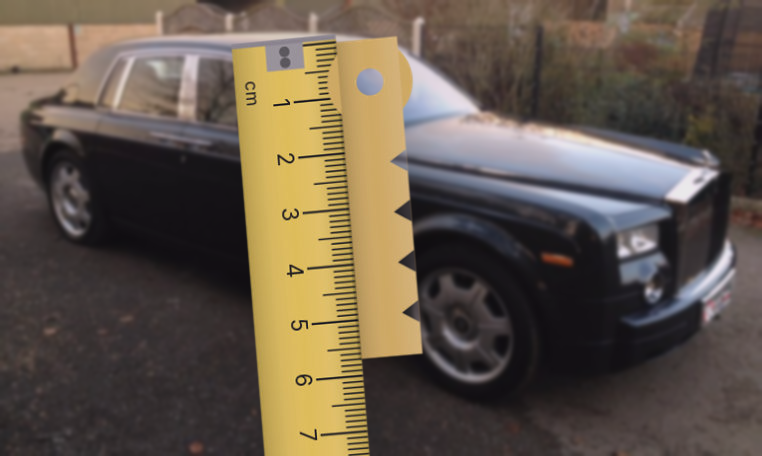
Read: value=5.7 unit=cm
